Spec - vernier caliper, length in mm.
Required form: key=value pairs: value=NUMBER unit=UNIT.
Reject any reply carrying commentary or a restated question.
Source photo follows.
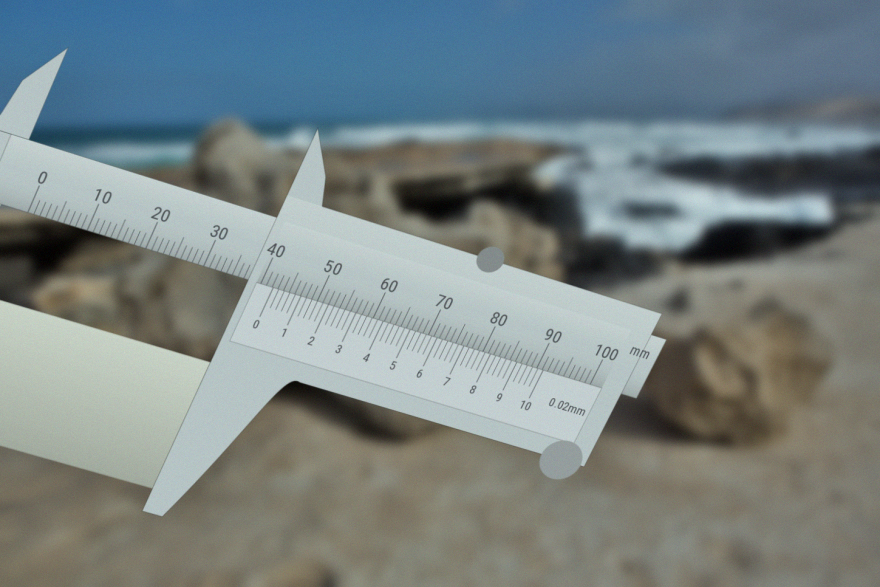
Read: value=42.2 unit=mm
